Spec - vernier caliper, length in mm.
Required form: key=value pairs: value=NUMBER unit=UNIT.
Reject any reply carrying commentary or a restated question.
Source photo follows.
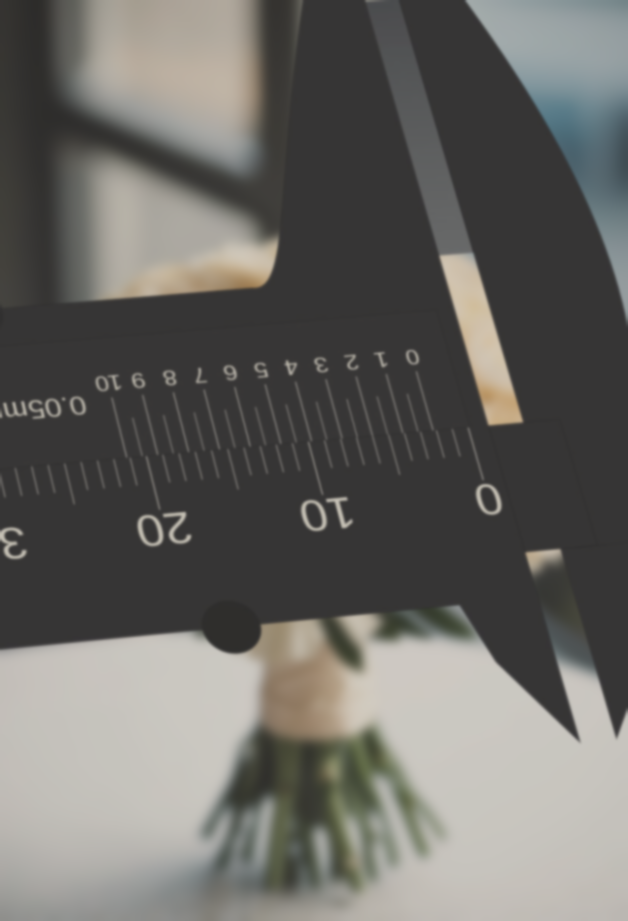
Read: value=2.2 unit=mm
